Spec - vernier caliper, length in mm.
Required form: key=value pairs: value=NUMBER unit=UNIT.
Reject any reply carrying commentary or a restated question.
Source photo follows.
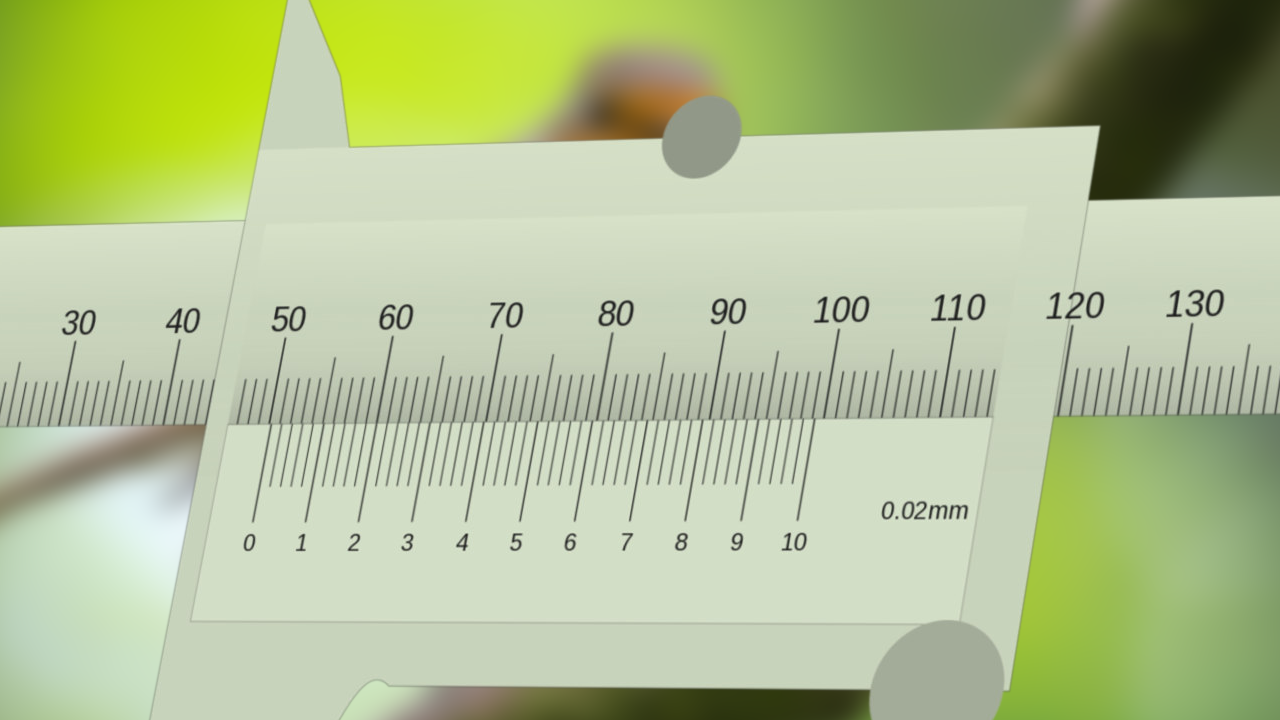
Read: value=50.2 unit=mm
